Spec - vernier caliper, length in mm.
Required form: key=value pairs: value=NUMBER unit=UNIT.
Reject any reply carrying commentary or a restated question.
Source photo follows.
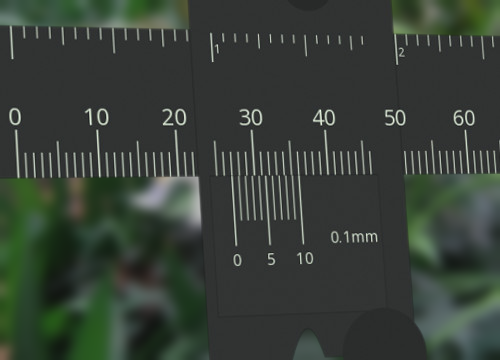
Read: value=27.0 unit=mm
